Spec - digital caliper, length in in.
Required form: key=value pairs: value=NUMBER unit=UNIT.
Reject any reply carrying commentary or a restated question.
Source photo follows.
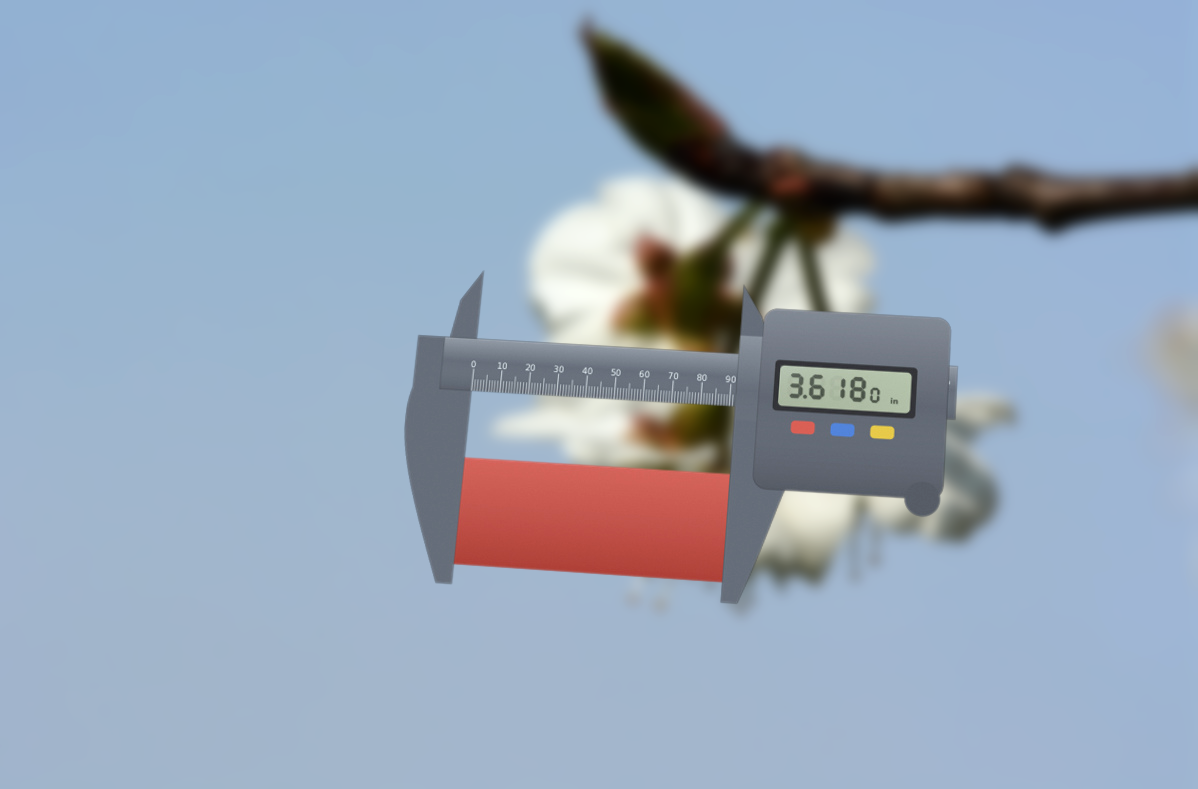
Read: value=3.6180 unit=in
